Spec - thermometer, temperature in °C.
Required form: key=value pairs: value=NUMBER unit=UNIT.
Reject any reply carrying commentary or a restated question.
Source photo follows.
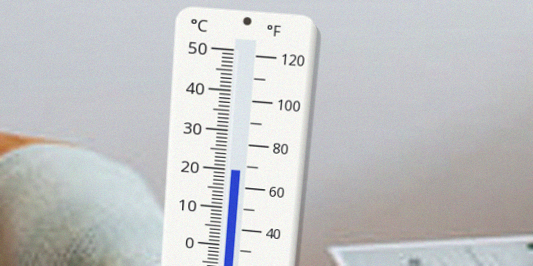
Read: value=20 unit=°C
